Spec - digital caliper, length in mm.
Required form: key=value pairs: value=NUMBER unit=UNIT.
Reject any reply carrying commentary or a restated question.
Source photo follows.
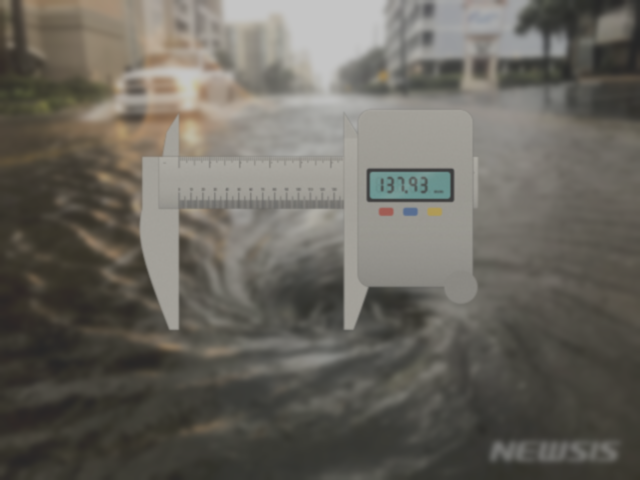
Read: value=137.93 unit=mm
